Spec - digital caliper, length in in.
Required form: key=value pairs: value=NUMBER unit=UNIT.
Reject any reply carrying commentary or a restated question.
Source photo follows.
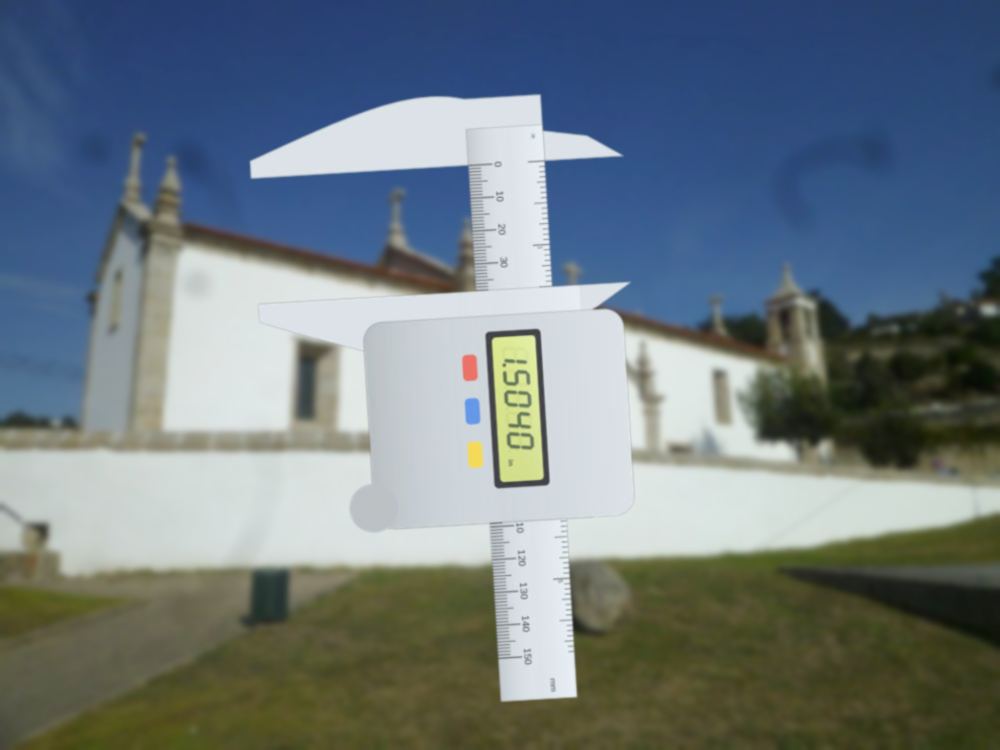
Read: value=1.5040 unit=in
